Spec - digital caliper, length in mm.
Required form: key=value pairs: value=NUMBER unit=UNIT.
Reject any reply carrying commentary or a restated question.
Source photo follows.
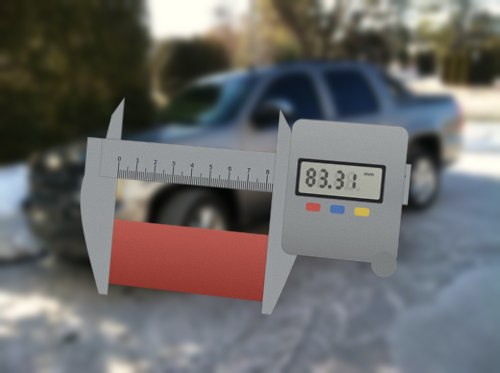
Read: value=83.31 unit=mm
